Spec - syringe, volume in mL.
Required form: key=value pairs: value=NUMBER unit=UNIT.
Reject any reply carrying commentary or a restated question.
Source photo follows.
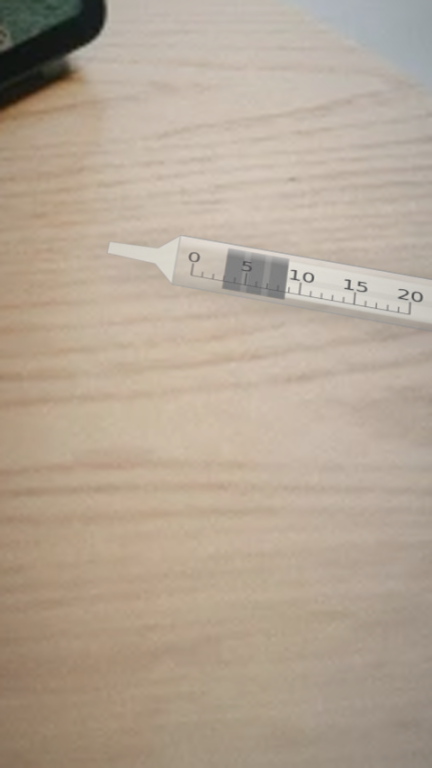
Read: value=3 unit=mL
